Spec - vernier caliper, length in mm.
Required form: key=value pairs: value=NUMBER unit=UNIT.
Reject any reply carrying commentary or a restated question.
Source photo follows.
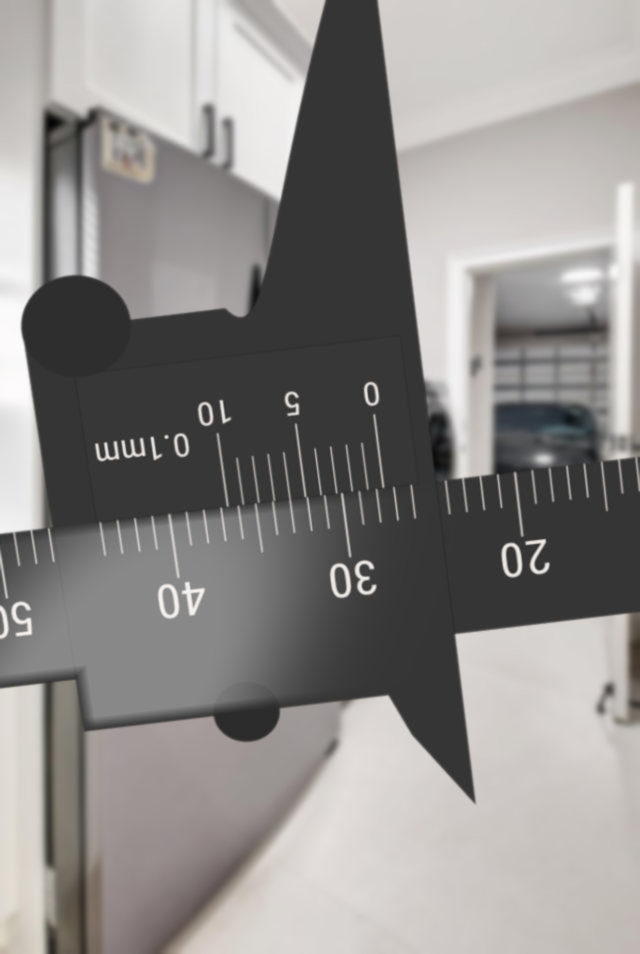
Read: value=27.6 unit=mm
